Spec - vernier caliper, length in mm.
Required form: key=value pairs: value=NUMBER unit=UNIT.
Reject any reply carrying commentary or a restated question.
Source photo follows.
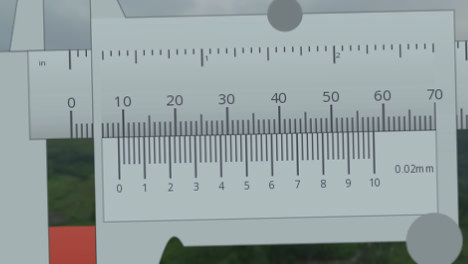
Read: value=9.0 unit=mm
